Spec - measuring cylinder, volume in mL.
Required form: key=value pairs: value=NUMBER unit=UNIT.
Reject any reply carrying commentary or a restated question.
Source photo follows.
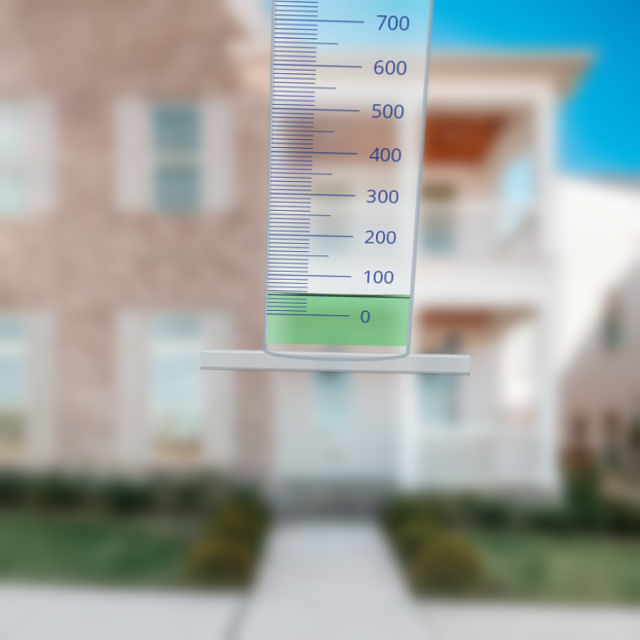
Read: value=50 unit=mL
